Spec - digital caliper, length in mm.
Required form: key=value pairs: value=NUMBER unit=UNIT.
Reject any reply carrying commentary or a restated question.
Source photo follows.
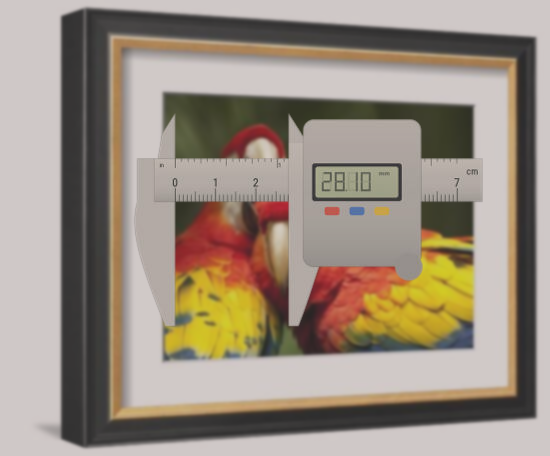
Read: value=28.10 unit=mm
